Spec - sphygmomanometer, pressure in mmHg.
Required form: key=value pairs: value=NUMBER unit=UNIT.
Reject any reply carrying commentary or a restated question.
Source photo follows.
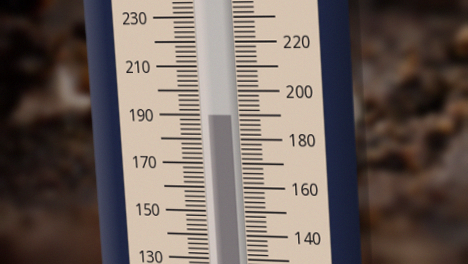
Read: value=190 unit=mmHg
